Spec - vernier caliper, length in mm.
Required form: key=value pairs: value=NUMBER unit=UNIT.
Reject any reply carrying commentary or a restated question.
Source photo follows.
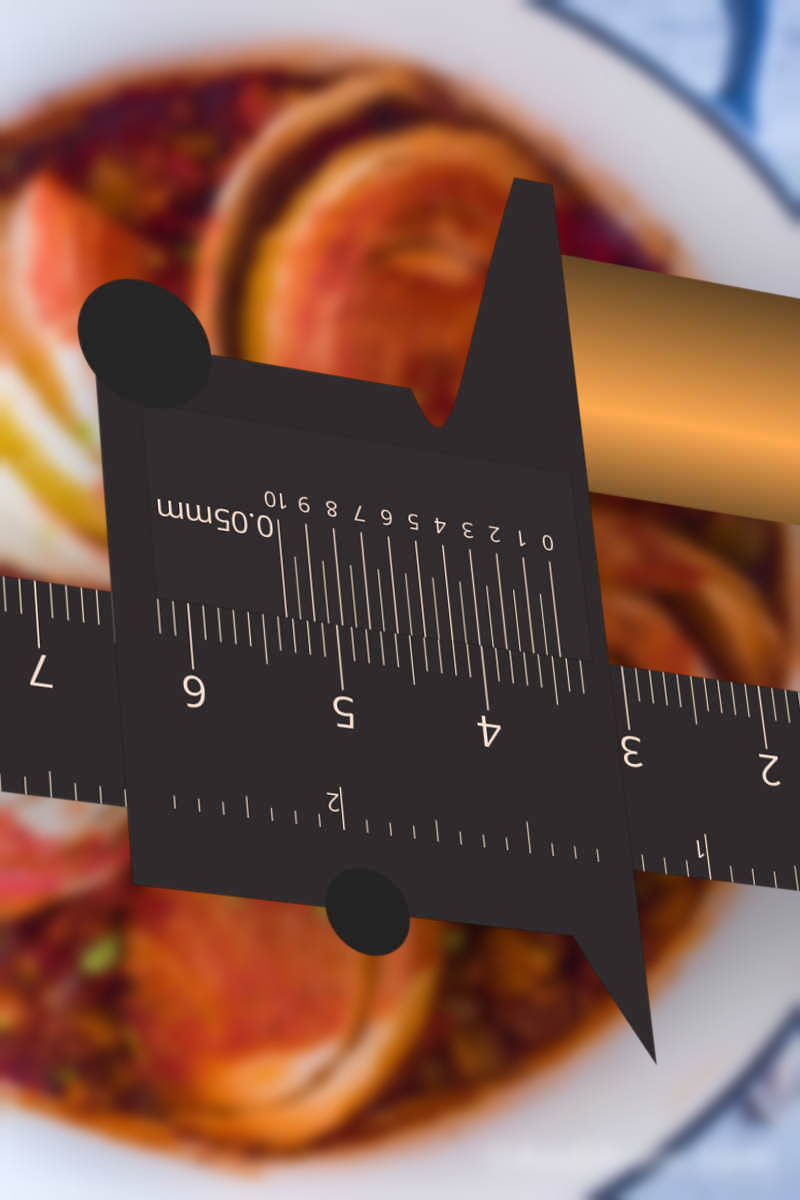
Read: value=34.4 unit=mm
